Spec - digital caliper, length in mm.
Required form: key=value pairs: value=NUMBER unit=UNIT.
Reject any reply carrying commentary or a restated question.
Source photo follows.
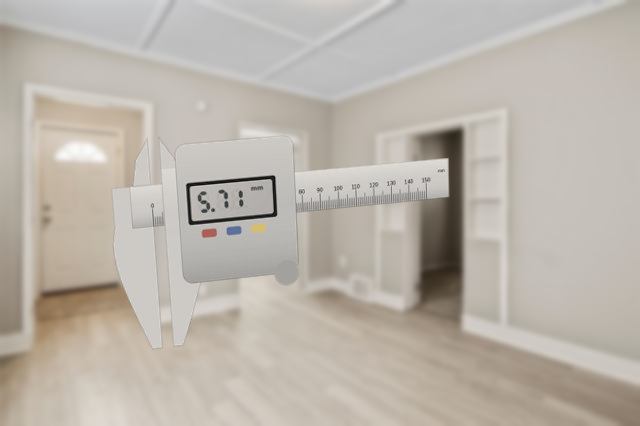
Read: value=5.71 unit=mm
